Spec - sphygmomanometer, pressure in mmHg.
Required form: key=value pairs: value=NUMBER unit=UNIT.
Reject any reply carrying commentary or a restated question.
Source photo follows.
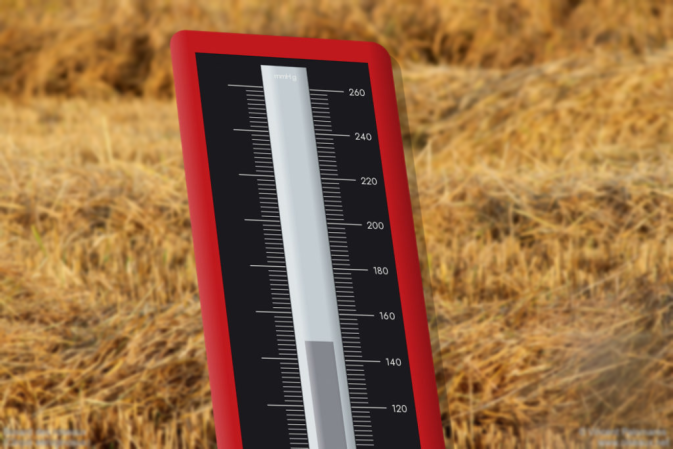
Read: value=148 unit=mmHg
